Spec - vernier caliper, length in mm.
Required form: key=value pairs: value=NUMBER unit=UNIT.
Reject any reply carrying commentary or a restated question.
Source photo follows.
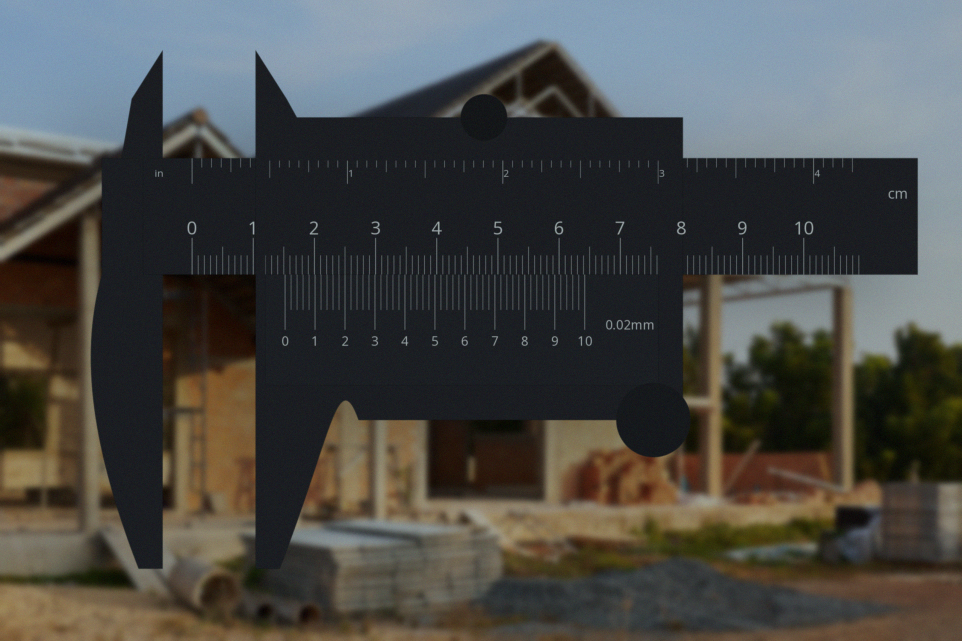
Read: value=15.2 unit=mm
